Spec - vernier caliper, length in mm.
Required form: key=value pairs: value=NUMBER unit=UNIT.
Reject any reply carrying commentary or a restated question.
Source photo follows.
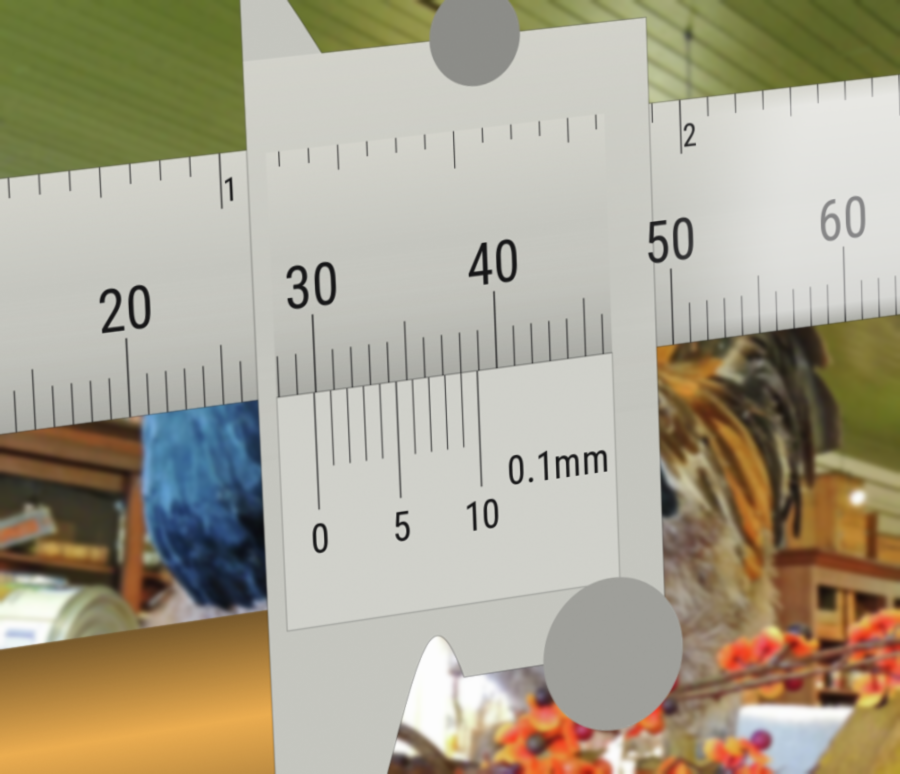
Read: value=29.9 unit=mm
